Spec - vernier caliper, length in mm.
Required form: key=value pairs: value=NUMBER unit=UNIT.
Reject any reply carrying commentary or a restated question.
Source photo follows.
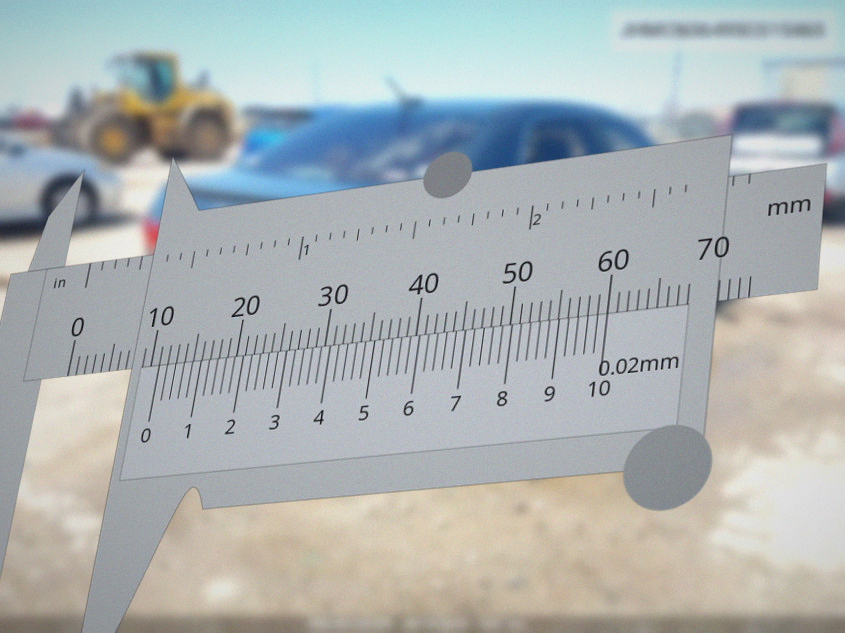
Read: value=11.0 unit=mm
